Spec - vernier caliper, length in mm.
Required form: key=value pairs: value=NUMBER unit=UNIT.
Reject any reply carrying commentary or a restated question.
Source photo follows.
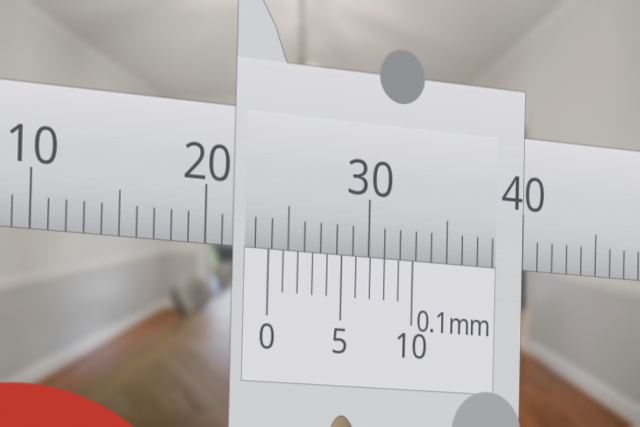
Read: value=23.8 unit=mm
